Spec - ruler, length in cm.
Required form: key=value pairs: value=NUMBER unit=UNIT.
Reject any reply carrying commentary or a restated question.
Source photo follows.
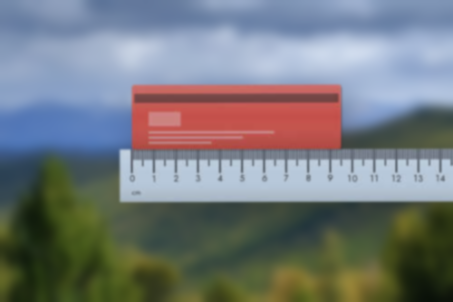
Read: value=9.5 unit=cm
